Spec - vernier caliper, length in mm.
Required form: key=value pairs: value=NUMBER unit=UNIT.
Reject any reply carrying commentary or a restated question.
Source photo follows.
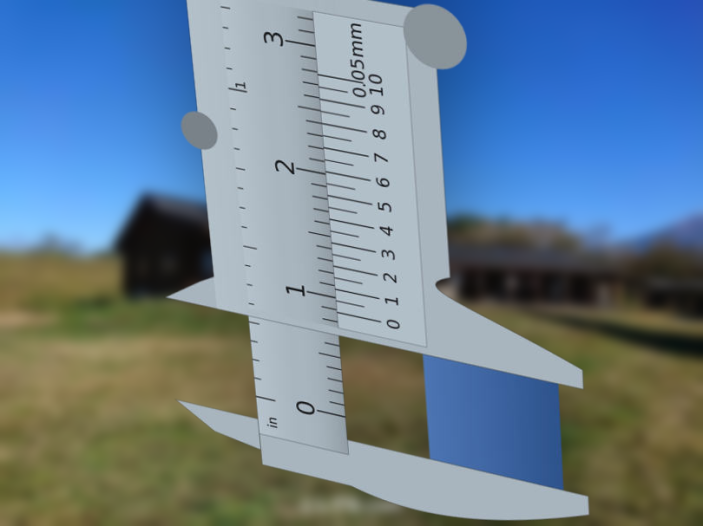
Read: value=8.8 unit=mm
